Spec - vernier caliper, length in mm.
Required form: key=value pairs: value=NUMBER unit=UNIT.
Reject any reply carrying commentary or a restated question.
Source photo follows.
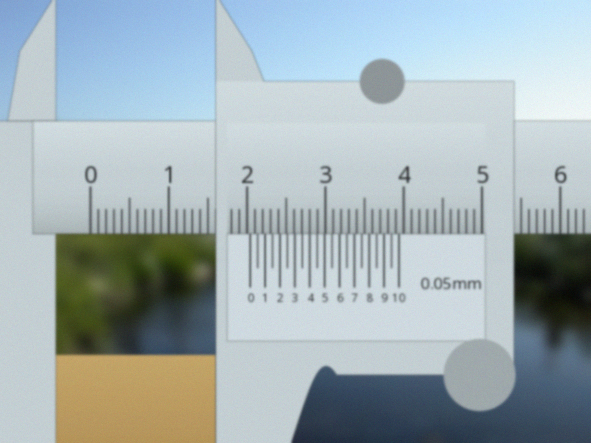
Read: value=20.4 unit=mm
